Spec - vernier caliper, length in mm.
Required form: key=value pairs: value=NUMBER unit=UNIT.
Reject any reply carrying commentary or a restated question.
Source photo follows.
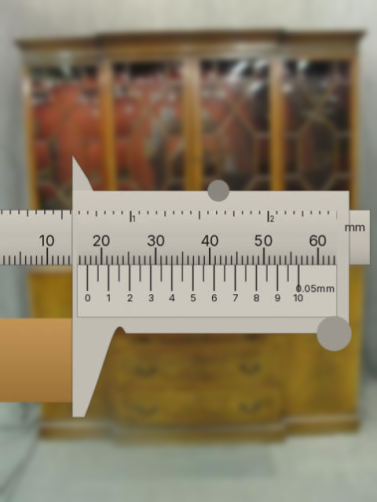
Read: value=17.4 unit=mm
